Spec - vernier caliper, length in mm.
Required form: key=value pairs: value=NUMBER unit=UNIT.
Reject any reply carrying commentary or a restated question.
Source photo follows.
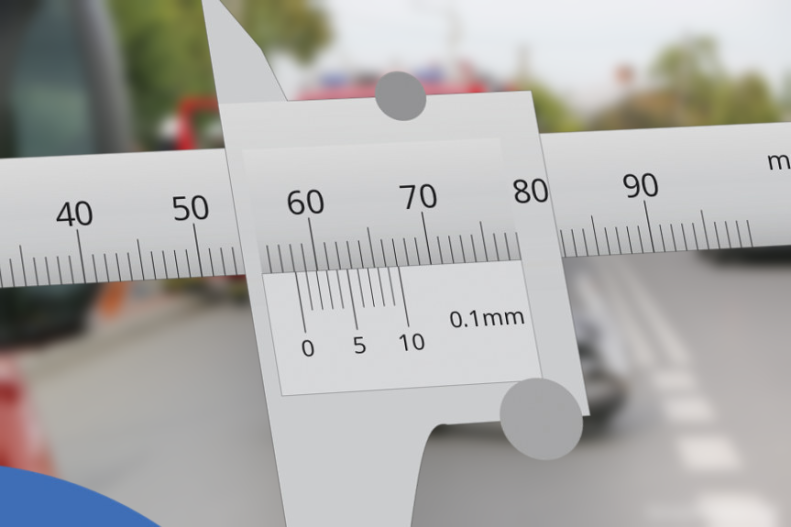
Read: value=58.1 unit=mm
